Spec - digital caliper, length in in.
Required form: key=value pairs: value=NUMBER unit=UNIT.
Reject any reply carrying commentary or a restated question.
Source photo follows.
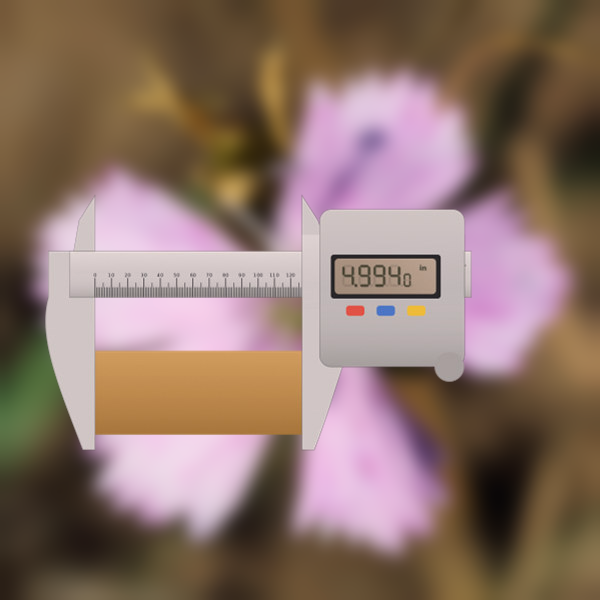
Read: value=4.9940 unit=in
